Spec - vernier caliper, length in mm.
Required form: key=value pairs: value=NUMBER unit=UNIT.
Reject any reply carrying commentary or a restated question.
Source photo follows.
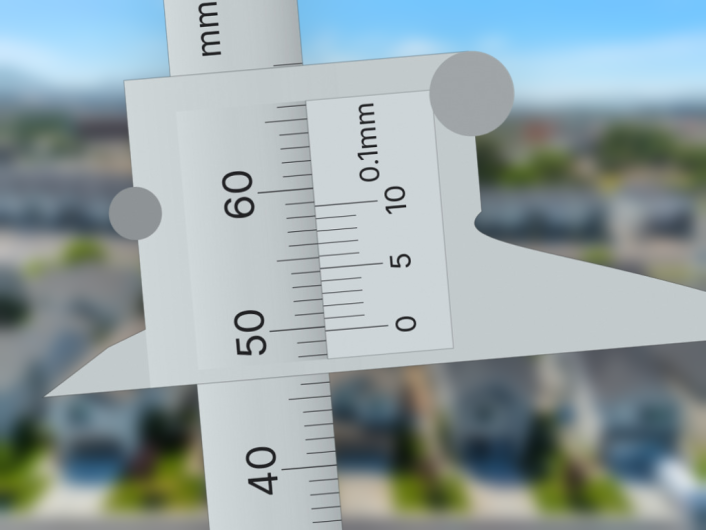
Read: value=49.7 unit=mm
